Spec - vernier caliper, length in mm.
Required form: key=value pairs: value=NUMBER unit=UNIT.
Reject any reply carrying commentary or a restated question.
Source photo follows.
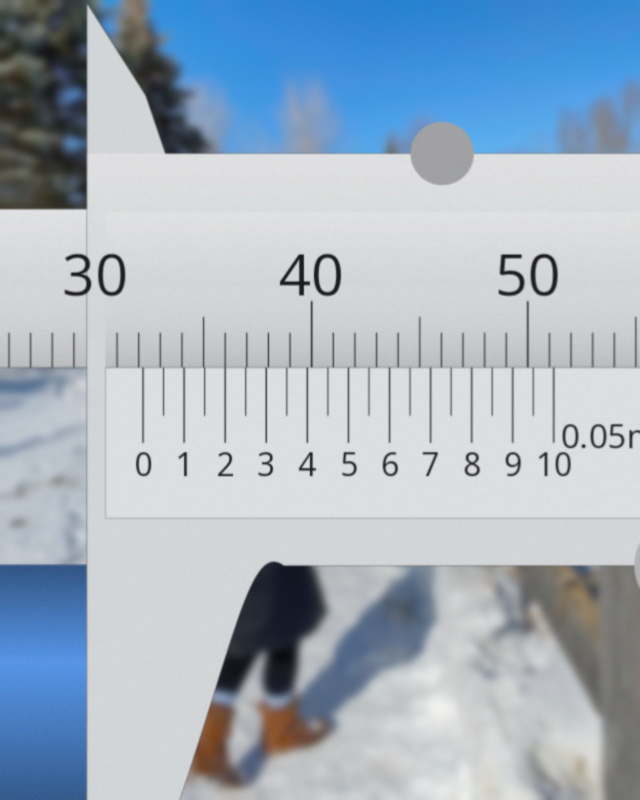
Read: value=32.2 unit=mm
